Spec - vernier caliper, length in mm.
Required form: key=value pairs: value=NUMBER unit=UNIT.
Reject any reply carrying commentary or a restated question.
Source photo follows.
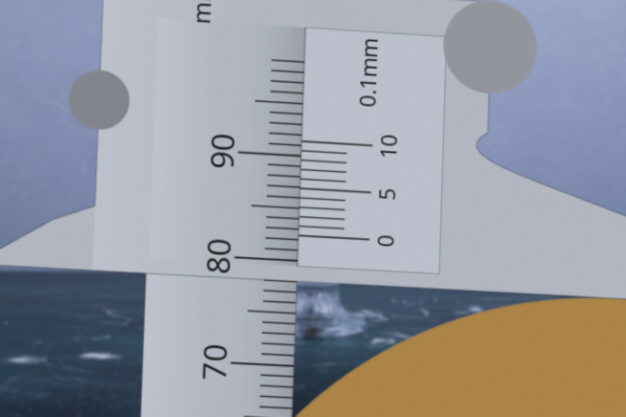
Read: value=82.4 unit=mm
